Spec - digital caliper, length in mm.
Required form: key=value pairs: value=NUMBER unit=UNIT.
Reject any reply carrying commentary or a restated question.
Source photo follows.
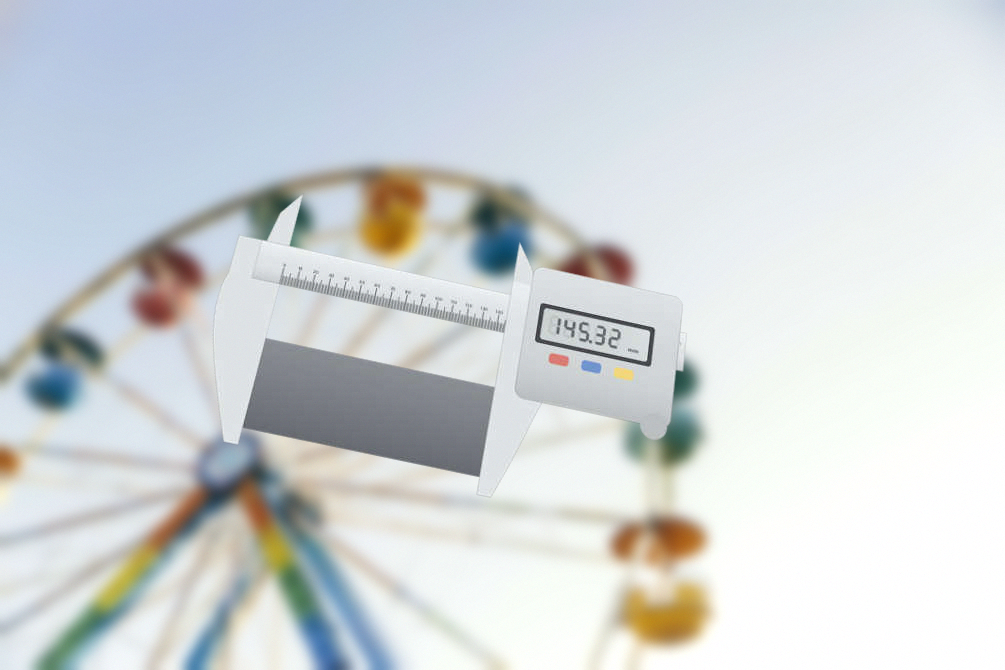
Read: value=145.32 unit=mm
